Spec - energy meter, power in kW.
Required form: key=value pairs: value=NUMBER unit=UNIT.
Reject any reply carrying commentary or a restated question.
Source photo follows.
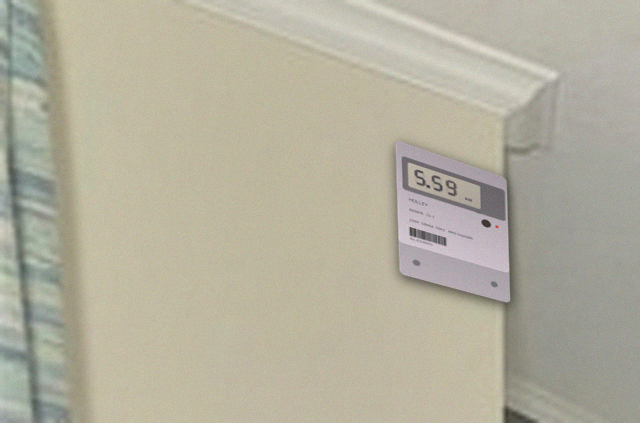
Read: value=5.59 unit=kW
